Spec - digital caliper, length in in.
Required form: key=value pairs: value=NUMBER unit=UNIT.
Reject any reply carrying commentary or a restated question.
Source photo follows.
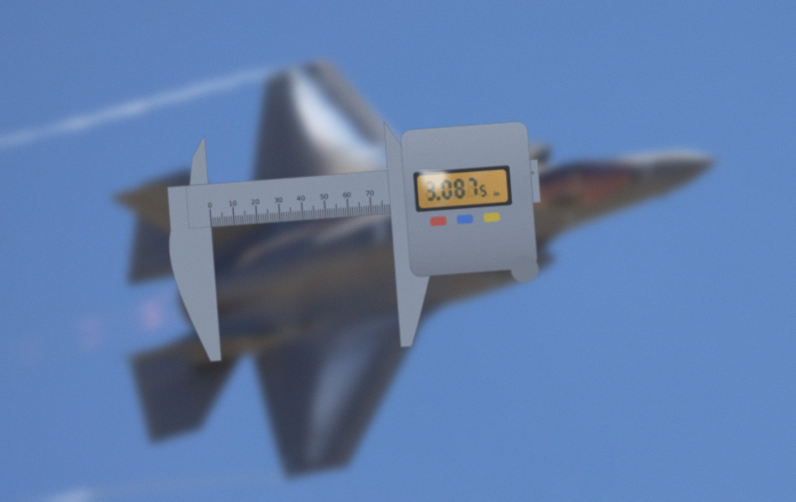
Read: value=3.0875 unit=in
